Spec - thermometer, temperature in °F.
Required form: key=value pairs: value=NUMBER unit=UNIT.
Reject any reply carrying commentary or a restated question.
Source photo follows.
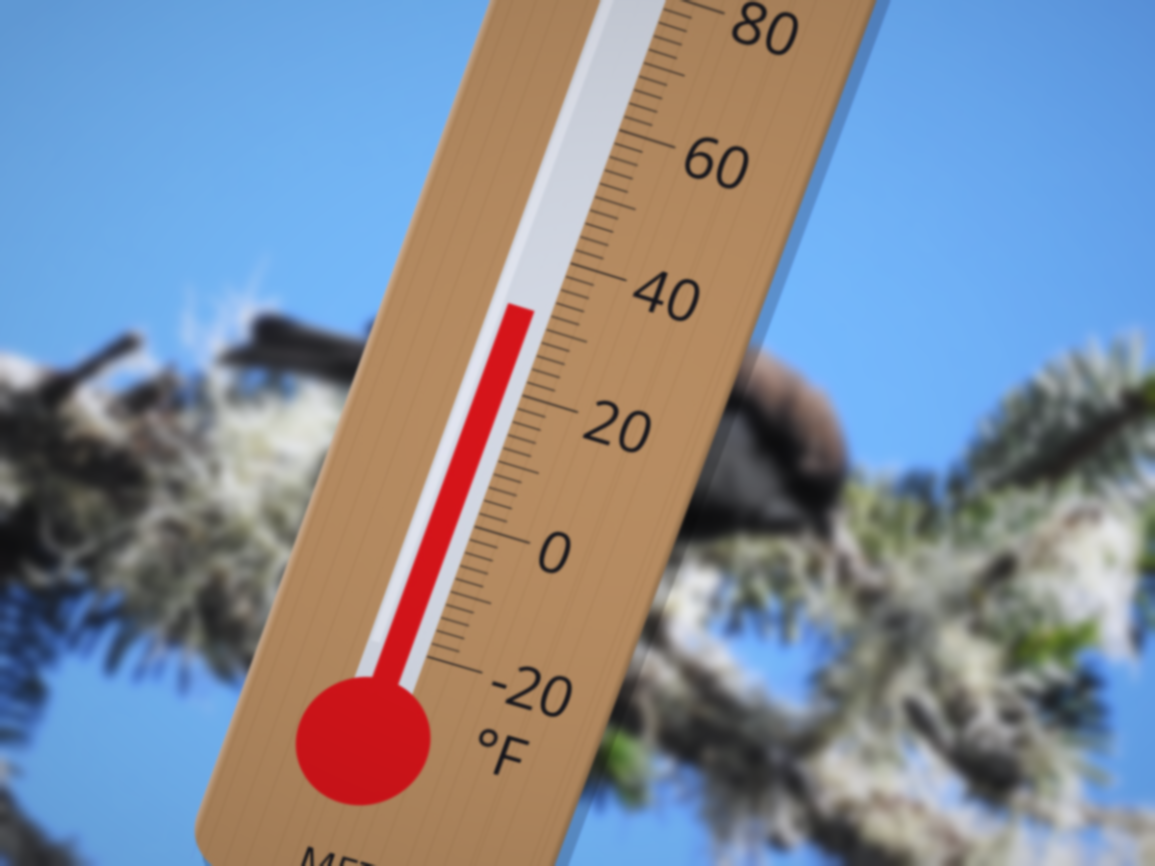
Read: value=32 unit=°F
